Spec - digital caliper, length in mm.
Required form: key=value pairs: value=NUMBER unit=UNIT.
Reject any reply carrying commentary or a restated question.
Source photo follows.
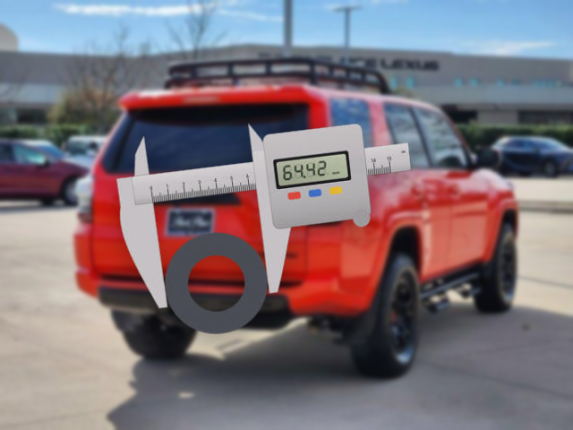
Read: value=64.42 unit=mm
